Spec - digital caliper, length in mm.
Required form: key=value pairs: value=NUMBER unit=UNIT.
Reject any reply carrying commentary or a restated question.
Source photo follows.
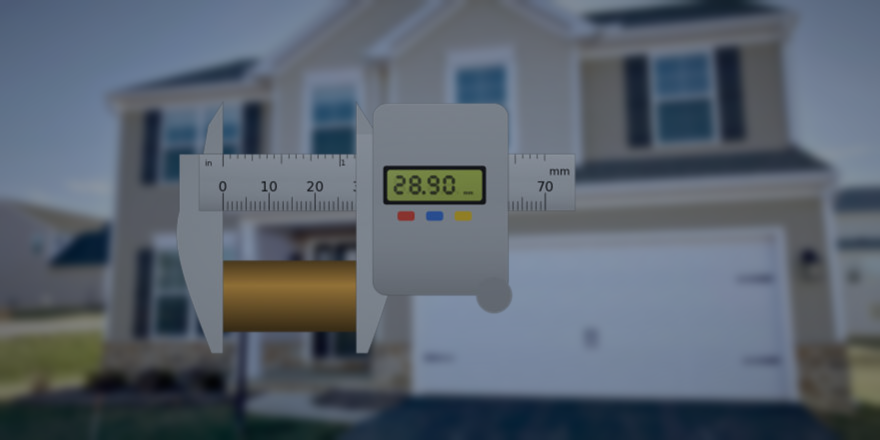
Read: value=28.90 unit=mm
